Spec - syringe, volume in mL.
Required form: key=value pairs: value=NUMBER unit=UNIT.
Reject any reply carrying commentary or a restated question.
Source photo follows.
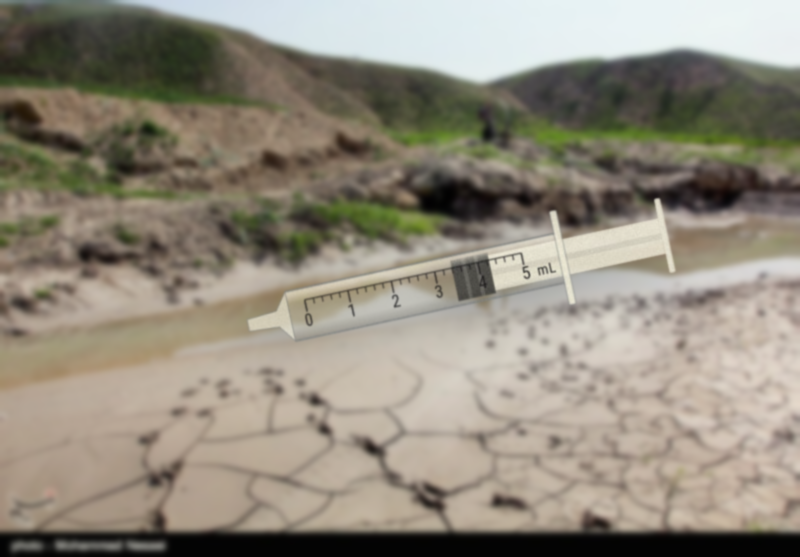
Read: value=3.4 unit=mL
